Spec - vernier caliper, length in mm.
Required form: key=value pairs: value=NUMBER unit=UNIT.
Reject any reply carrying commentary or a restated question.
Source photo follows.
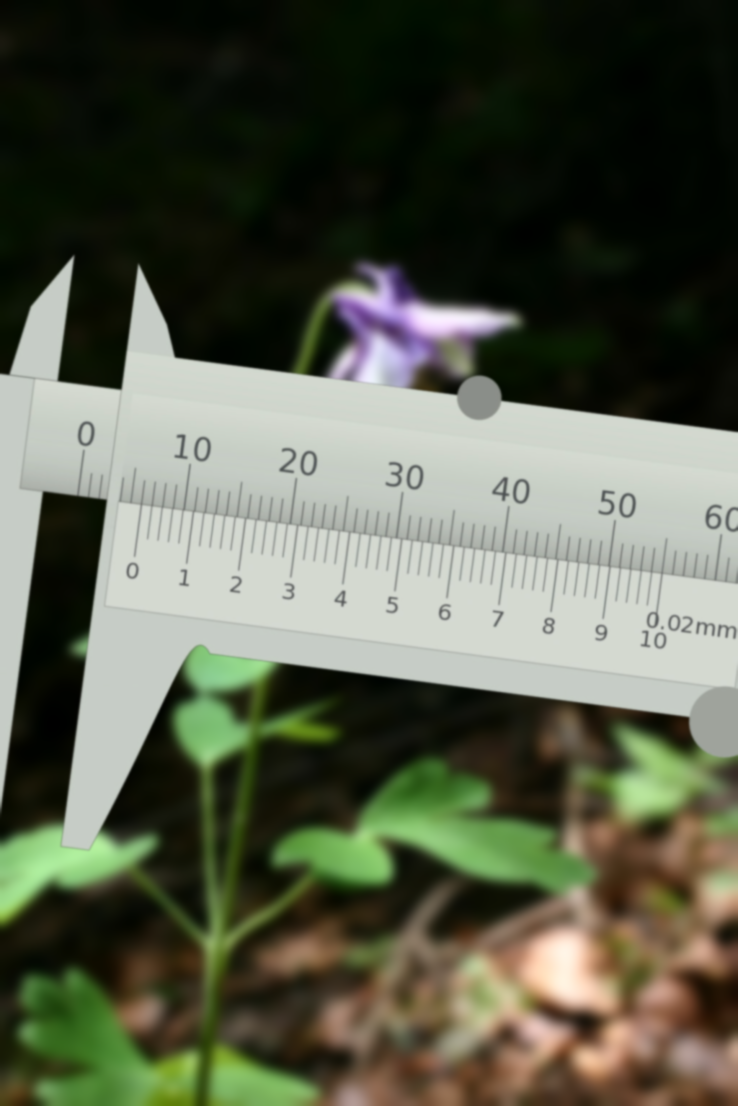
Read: value=6.0 unit=mm
